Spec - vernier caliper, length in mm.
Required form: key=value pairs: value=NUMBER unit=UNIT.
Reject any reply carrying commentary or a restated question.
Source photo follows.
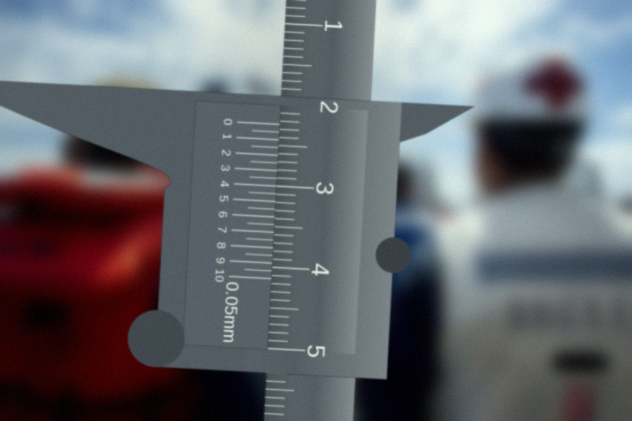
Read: value=22.4 unit=mm
